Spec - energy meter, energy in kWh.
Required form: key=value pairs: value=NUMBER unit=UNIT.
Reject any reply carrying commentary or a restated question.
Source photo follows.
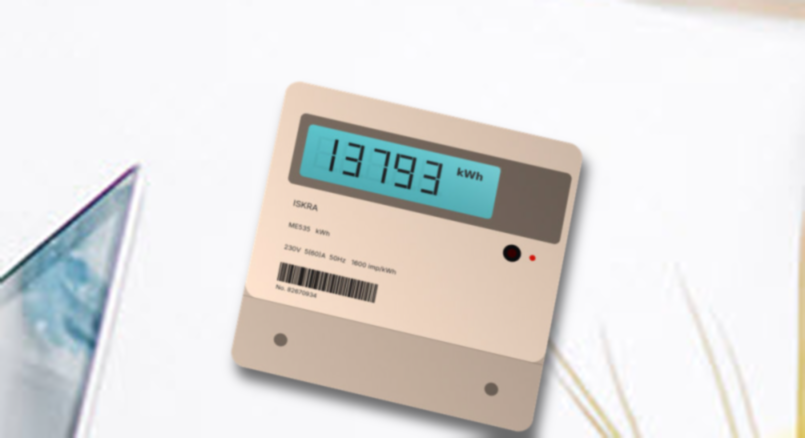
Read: value=13793 unit=kWh
